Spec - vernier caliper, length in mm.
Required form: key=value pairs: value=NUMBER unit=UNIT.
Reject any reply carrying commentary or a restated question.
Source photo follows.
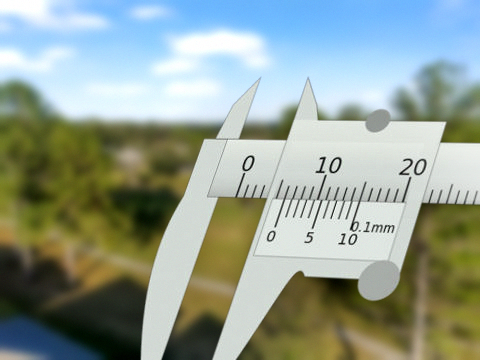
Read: value=6.0 unit=mm
